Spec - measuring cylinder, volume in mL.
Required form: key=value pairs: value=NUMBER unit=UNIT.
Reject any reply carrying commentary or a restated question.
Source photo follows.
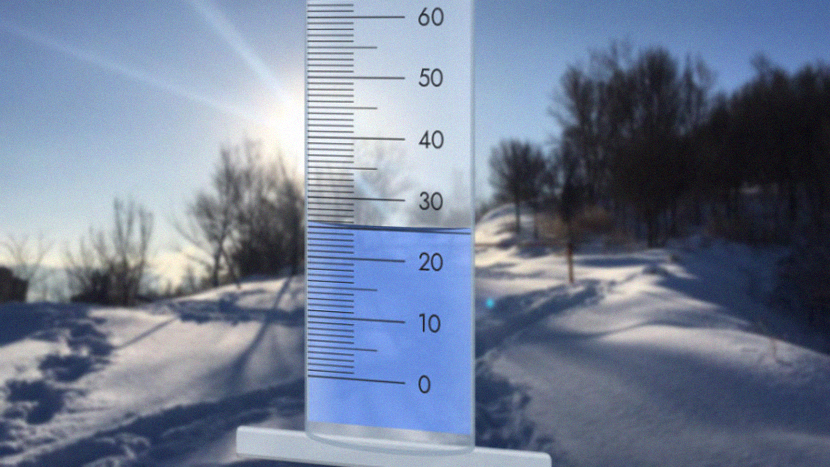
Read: value=25 unit=mL
